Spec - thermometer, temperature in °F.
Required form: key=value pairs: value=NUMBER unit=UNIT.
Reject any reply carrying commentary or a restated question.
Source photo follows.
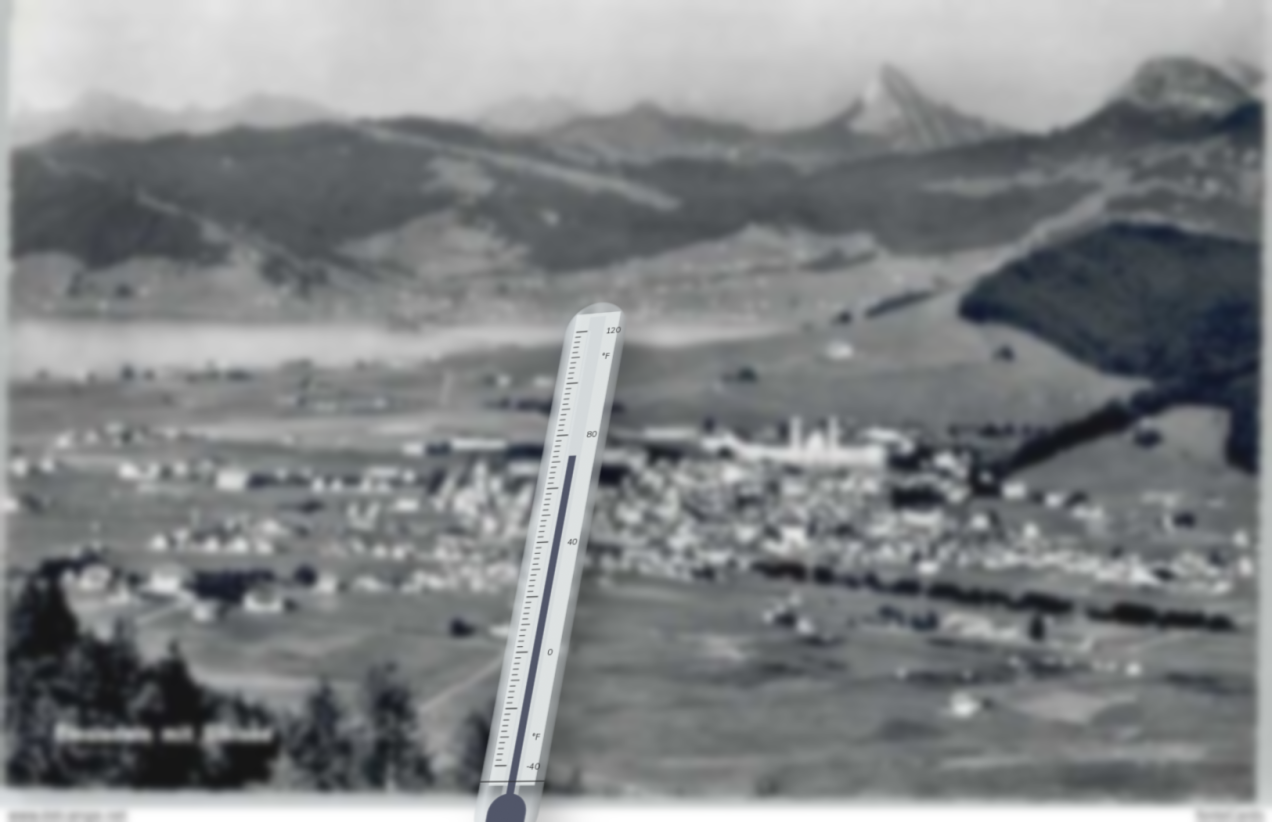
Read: value=72 unit=°F
